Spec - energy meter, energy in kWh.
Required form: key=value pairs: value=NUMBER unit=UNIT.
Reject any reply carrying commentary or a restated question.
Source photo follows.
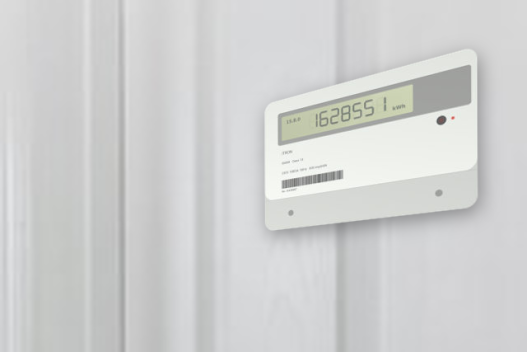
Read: value=1628551 unit=kWh
